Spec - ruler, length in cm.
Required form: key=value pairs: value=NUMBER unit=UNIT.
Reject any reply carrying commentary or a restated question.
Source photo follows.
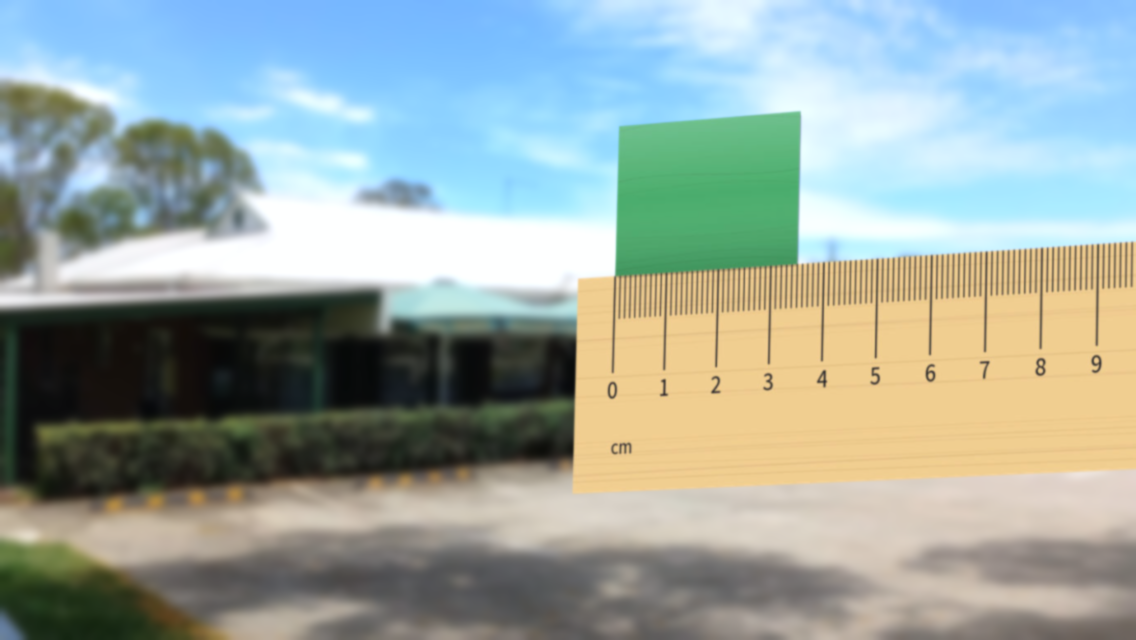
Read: value=3.5 unit=cm
